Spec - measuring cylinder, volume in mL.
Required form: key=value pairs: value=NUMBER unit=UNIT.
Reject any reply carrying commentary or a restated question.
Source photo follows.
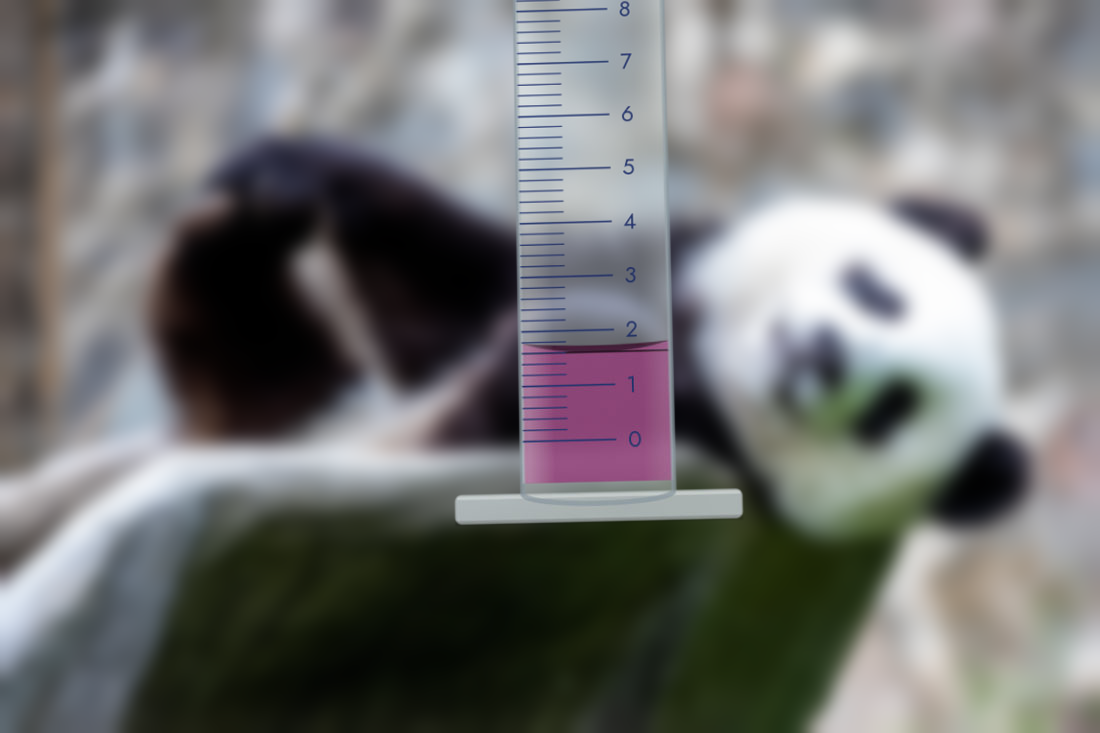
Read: value=1.6 unit=mL
